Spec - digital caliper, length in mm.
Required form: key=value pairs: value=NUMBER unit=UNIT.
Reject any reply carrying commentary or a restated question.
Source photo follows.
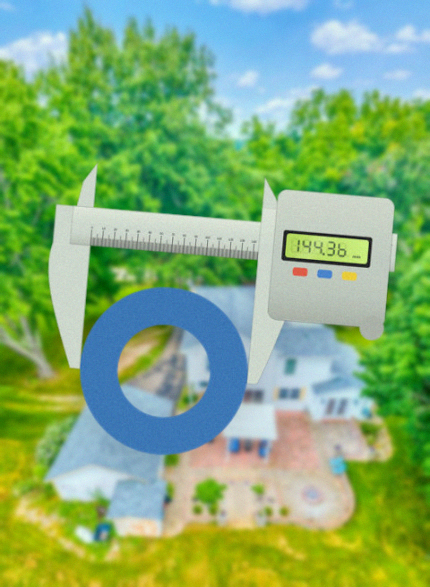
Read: value=144.36 unit=mm
